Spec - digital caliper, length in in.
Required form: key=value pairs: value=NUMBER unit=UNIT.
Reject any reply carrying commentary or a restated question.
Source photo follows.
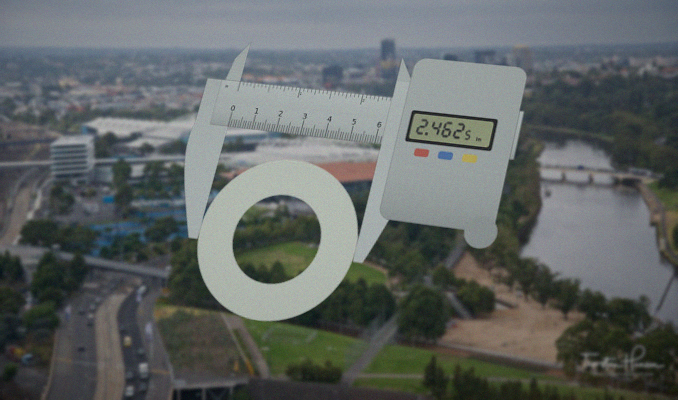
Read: value=2.4625 unit=in
